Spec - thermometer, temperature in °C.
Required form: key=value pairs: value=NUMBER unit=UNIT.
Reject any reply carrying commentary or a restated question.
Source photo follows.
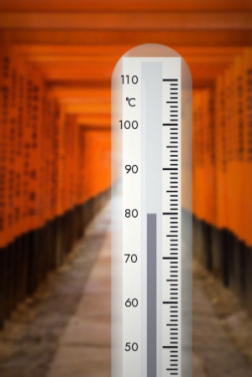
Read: value=80 unit=°C
